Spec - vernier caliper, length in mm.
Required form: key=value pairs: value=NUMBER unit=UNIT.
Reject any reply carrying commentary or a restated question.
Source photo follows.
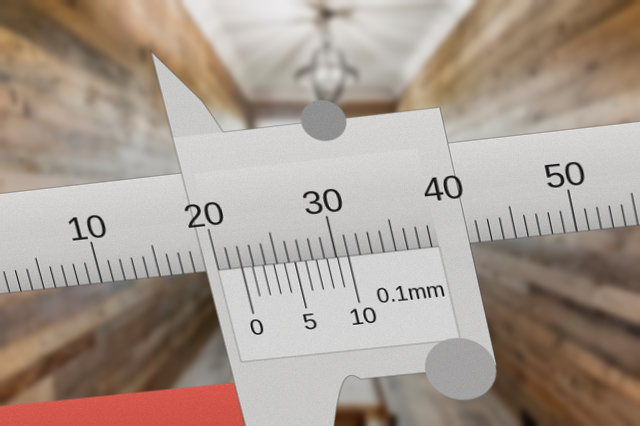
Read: value=22.0 unit=mm
